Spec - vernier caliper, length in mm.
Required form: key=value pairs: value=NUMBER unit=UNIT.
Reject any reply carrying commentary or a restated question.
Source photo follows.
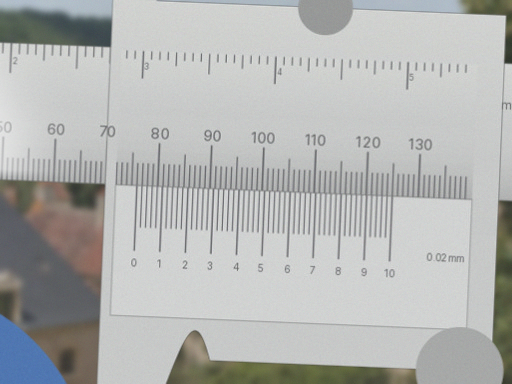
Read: value=76.0 unit=mm
